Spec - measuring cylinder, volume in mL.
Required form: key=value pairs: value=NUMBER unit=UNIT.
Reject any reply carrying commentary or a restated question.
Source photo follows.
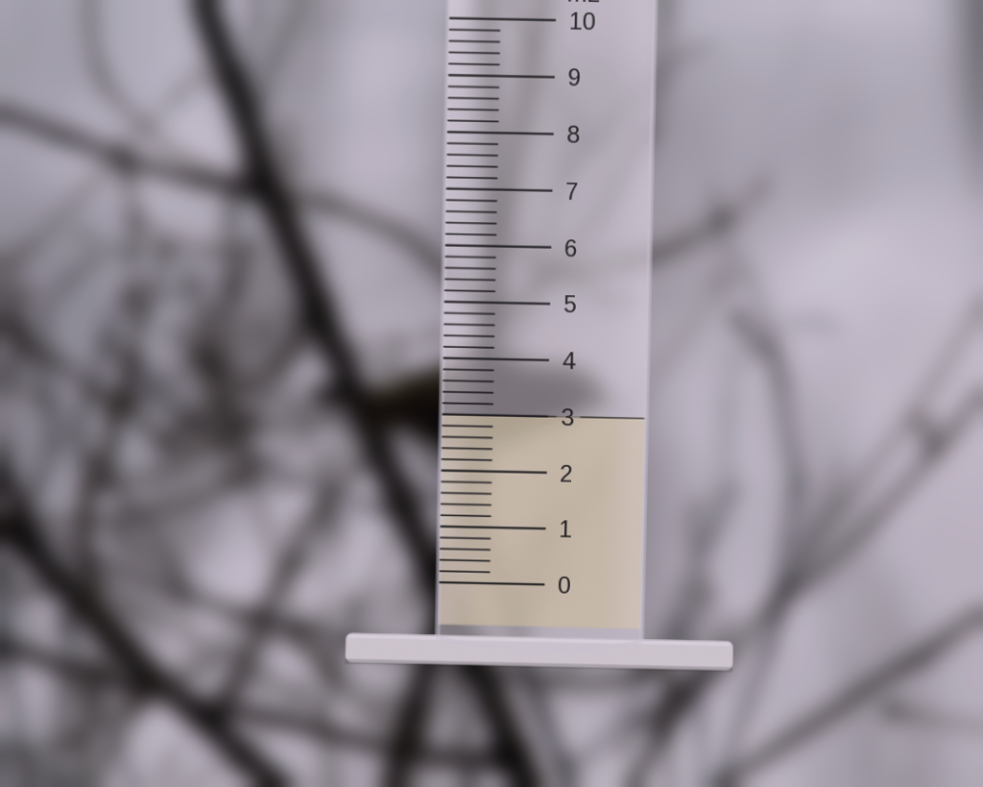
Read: value=3 unit=mL
